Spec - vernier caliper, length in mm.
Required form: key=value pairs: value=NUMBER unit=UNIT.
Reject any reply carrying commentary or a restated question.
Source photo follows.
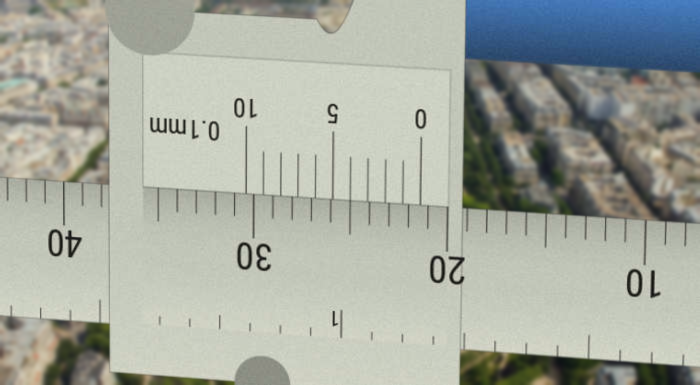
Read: value=21.4 unit=mm
